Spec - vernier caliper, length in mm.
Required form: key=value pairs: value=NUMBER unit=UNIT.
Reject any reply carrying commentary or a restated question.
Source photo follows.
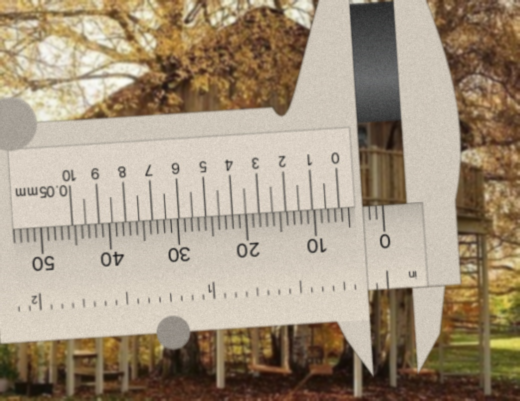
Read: value=6.4 unit=mm
